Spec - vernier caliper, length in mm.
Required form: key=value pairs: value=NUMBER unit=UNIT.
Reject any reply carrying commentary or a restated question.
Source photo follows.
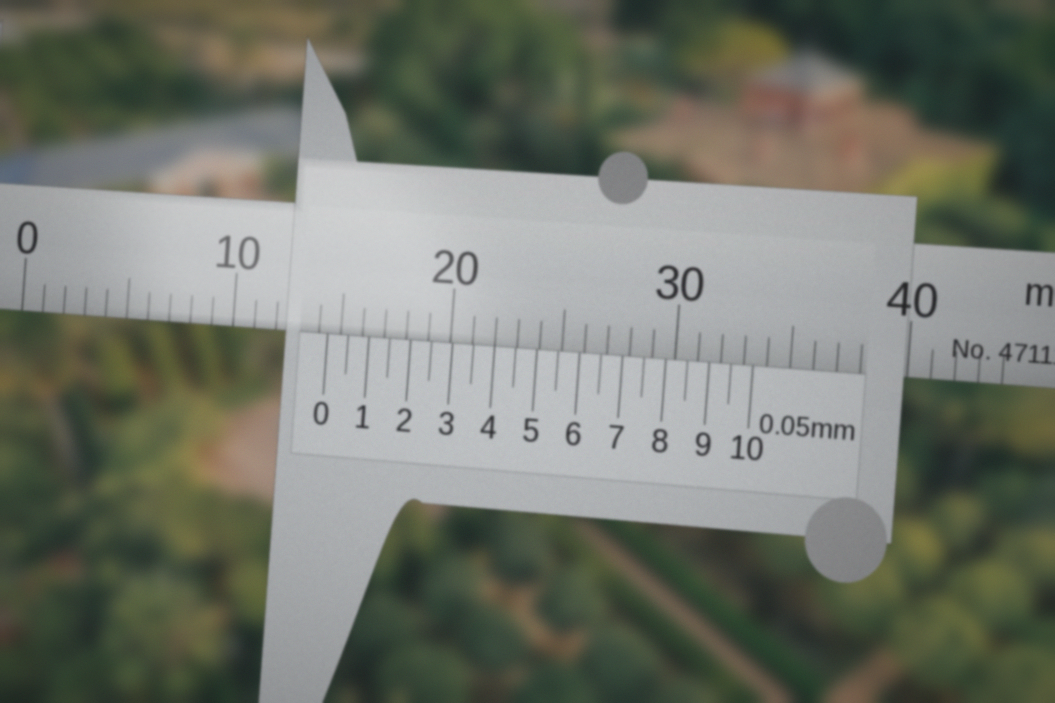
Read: value=14.4 unit=mm
